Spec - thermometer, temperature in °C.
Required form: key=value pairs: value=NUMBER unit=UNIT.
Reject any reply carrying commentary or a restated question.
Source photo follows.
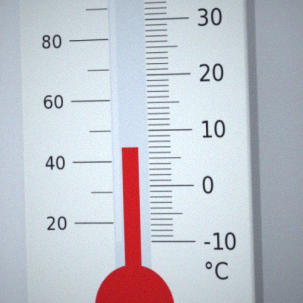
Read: value=7 unit=°C
